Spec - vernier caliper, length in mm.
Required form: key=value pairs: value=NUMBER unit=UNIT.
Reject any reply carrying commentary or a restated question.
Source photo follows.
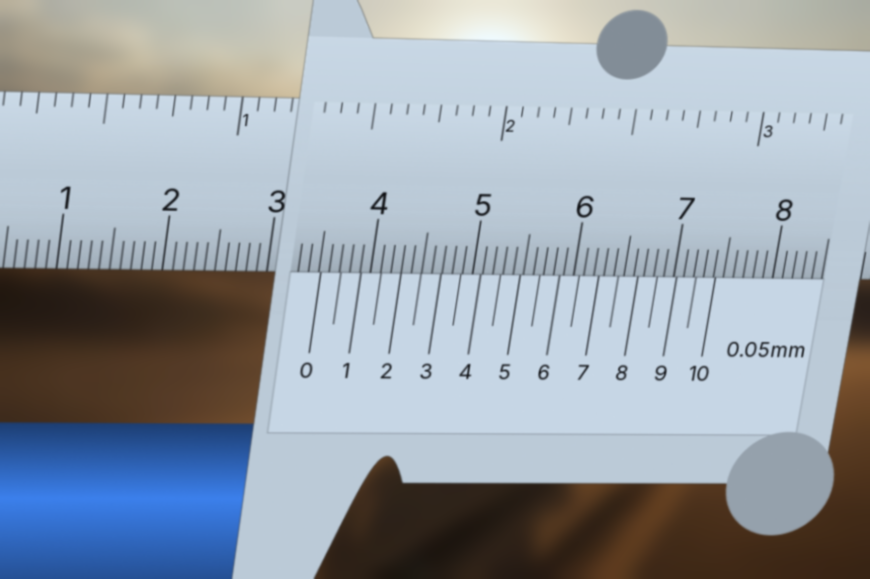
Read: value=35.2 unit=mm
